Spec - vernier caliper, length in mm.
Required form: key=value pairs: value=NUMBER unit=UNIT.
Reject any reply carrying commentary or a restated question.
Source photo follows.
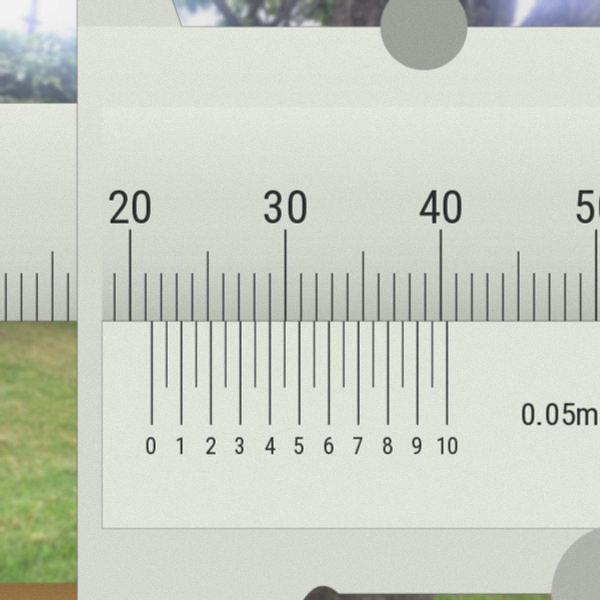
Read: value=21.4 unit=mm
